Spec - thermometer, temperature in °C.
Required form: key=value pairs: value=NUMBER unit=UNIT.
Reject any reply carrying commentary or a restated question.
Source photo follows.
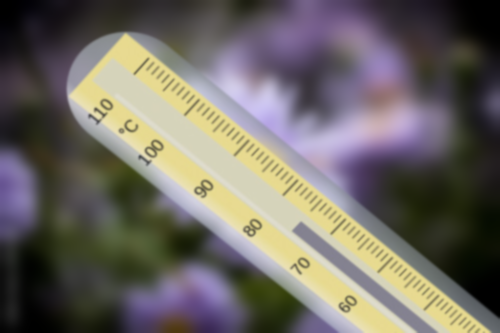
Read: value=75 unit=°C
